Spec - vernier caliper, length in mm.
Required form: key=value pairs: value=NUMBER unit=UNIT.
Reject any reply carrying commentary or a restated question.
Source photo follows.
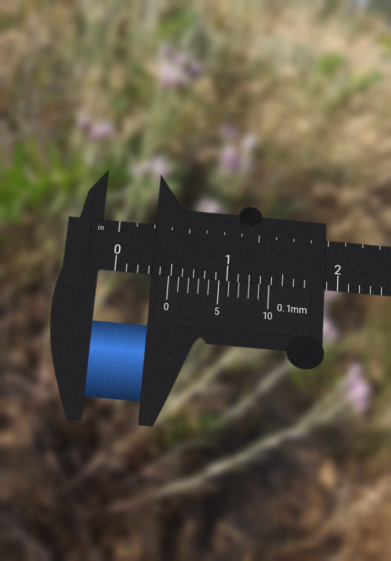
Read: value=4.8 unit=mm
